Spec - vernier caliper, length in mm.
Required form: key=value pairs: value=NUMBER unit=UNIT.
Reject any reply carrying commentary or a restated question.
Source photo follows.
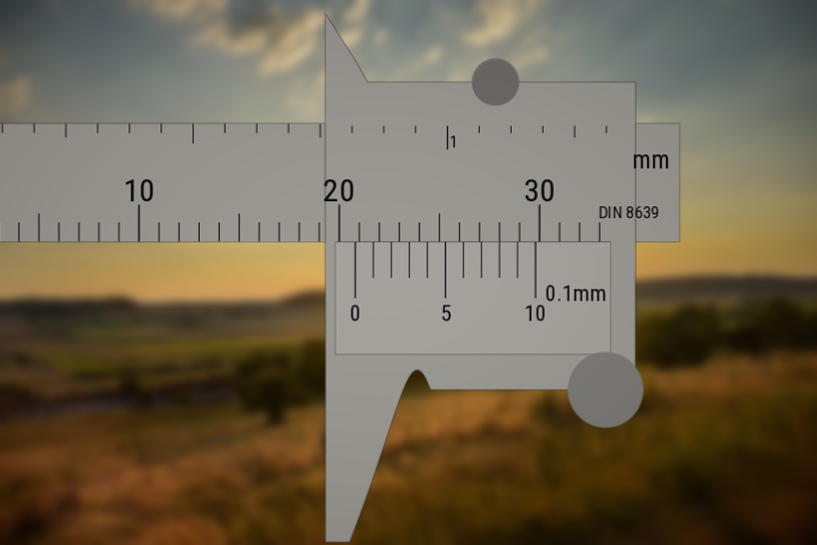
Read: value=20.8 unit=mm
